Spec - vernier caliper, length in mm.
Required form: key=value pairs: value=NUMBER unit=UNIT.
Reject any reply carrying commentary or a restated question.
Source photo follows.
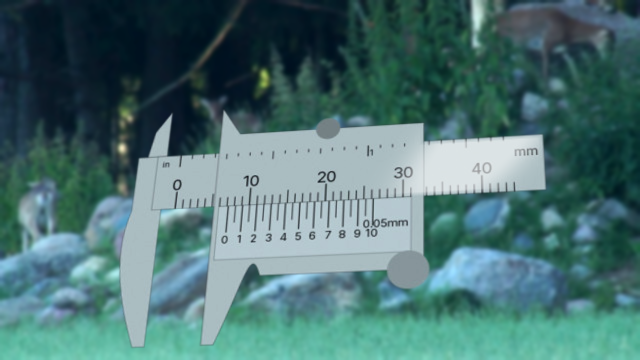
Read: value=7.2 unit=mm
